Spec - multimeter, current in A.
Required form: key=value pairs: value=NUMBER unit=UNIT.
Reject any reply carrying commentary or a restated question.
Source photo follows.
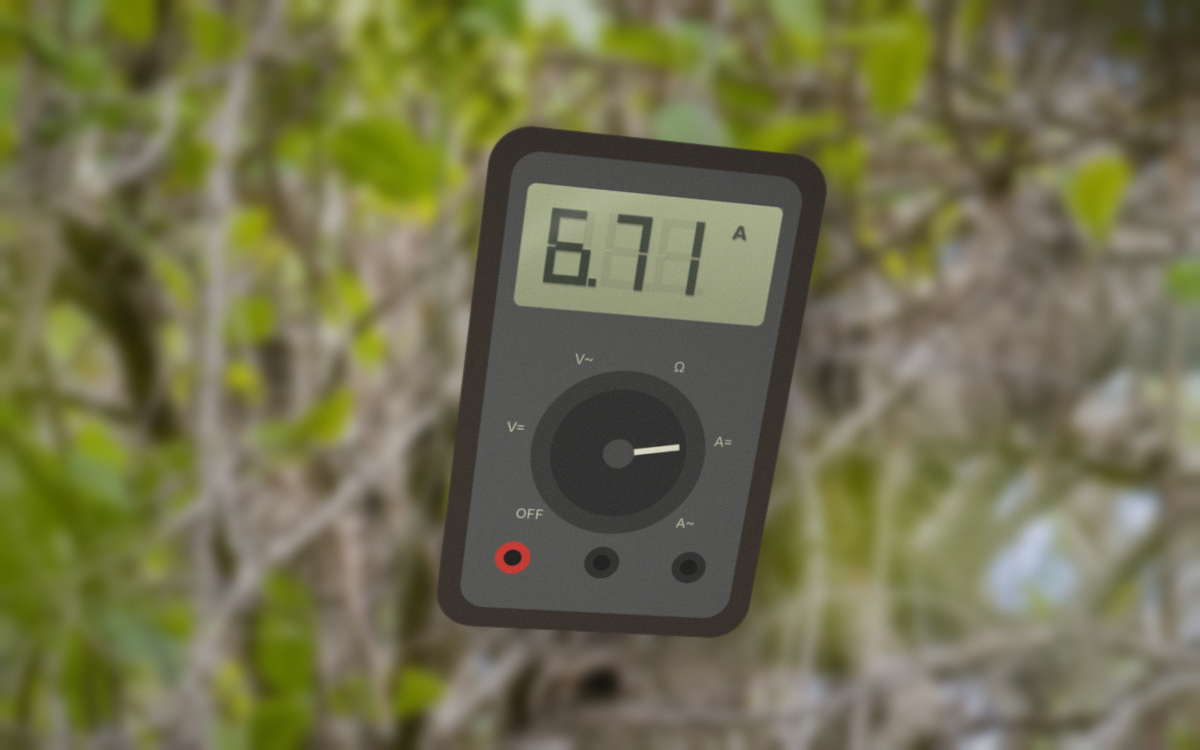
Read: value=6.71 unit=A
